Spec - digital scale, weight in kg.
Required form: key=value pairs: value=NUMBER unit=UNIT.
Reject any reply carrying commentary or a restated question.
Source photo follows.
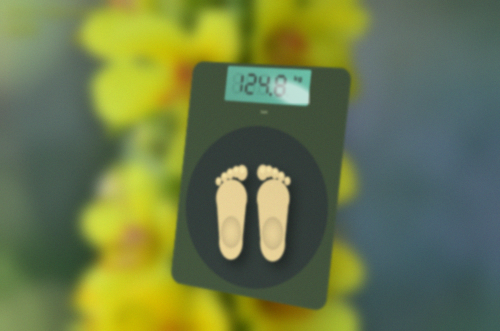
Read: value=124.8 unit=kg
